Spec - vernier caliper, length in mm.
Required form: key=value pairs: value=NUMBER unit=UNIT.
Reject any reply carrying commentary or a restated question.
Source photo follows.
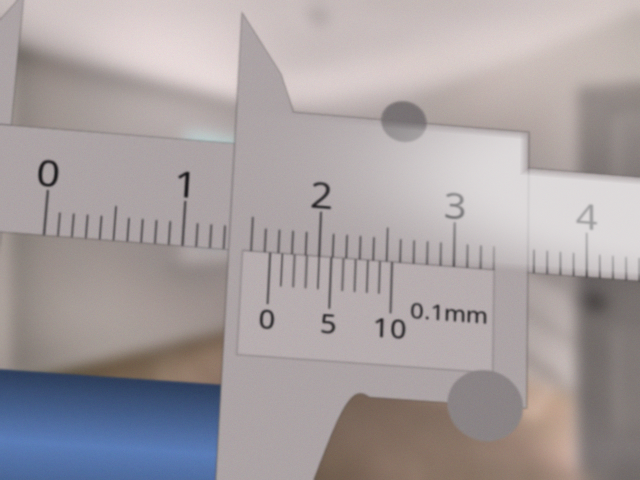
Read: value=16.4 unit=mm
